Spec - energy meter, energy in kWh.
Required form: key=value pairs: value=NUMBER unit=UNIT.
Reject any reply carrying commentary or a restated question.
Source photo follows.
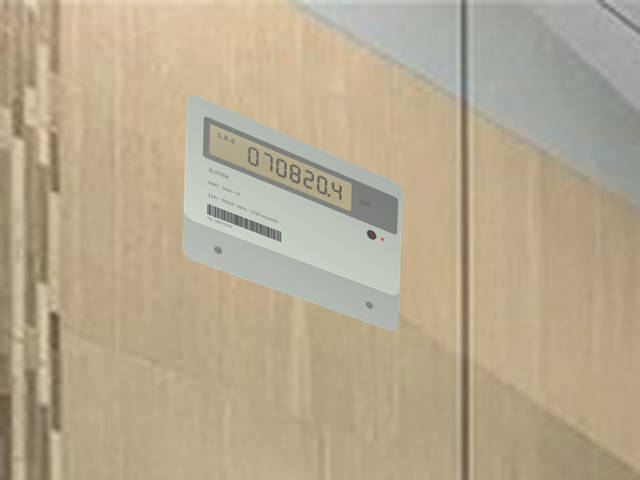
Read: value=70820.4 unit=kWh
